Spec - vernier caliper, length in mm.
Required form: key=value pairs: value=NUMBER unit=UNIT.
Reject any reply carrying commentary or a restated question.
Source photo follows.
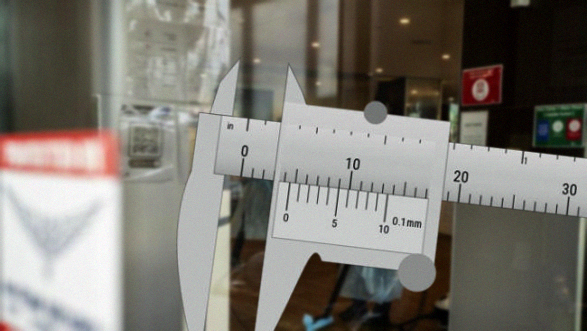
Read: value=4.5 unit=mm
